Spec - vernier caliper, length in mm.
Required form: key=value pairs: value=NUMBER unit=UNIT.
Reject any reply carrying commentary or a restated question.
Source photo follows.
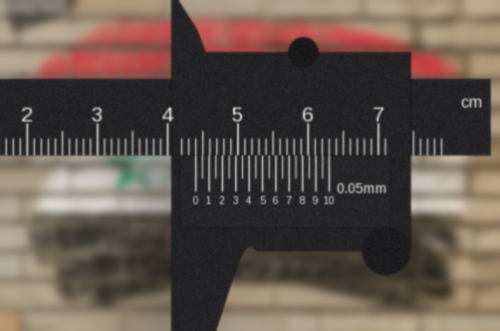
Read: value=44.0 unit=mm
